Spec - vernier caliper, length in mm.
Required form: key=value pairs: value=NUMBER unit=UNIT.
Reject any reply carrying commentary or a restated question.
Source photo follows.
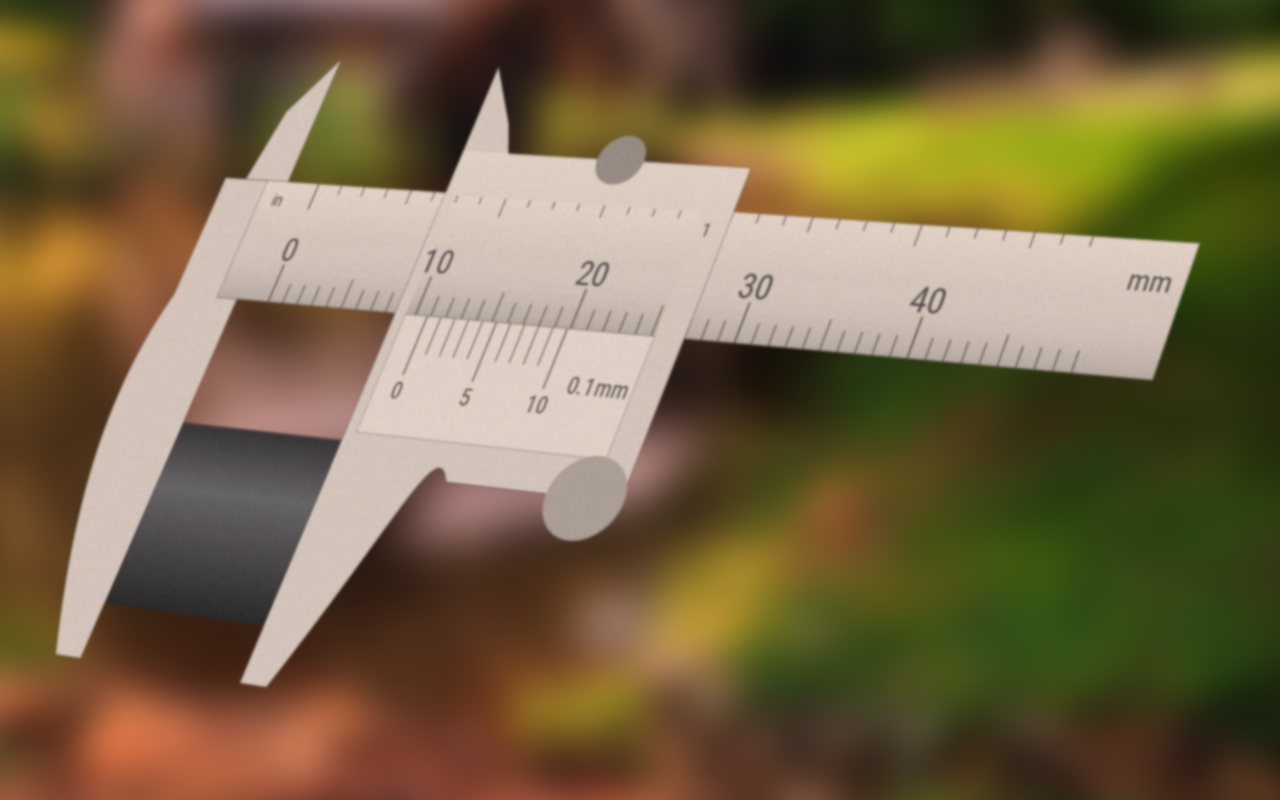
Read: value=10.8 unit=mm
